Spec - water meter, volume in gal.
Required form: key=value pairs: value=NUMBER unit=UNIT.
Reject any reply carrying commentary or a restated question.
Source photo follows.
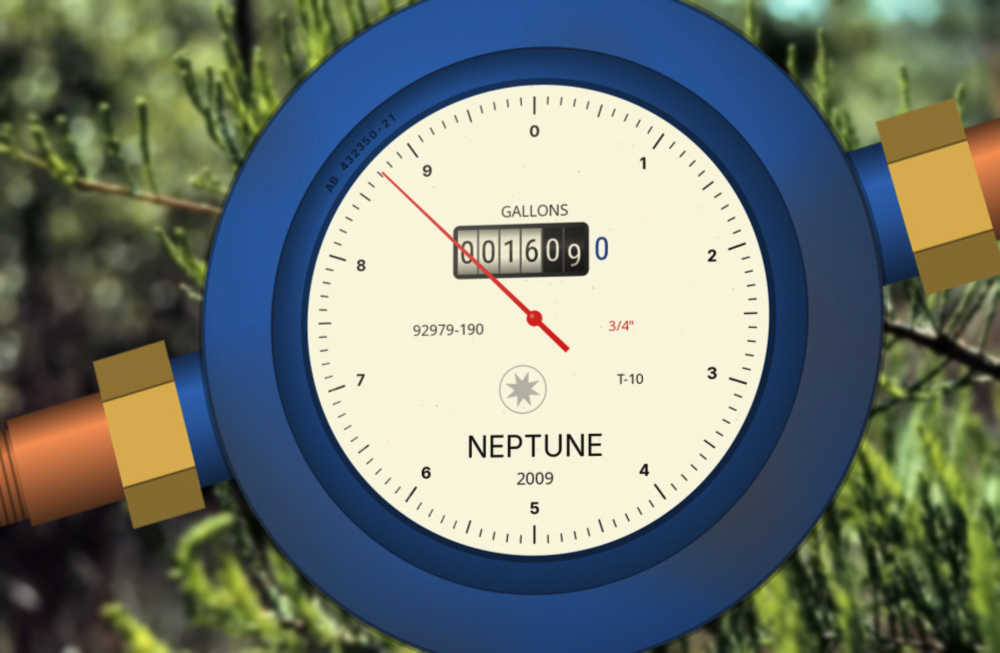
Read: value=16088.7 unit=gal
